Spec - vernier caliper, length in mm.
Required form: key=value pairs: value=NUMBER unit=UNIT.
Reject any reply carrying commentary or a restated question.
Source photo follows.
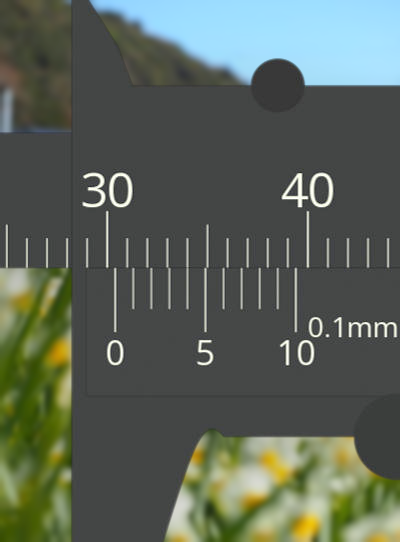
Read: value=30.4 unit=mm
